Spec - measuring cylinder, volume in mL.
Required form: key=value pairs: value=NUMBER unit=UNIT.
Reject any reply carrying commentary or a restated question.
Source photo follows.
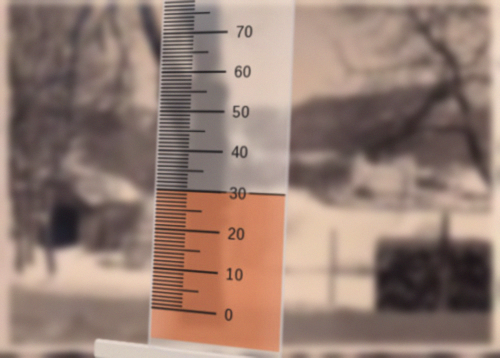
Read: value=30 unit=mL
